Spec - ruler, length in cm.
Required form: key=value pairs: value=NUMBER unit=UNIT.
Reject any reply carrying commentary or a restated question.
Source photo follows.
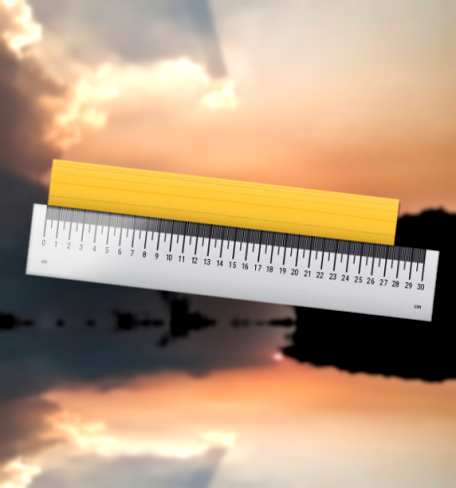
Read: value=27.5 unit=cm
